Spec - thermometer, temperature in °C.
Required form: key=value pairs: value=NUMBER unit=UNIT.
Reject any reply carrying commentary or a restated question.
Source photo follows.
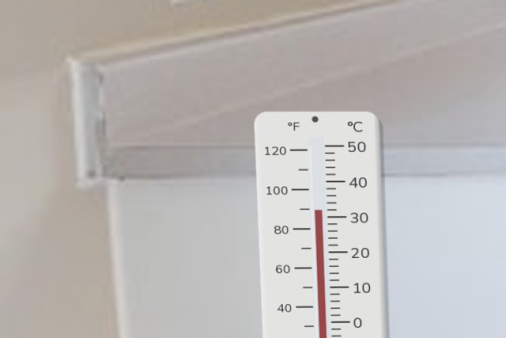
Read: value=32 unit=°C
